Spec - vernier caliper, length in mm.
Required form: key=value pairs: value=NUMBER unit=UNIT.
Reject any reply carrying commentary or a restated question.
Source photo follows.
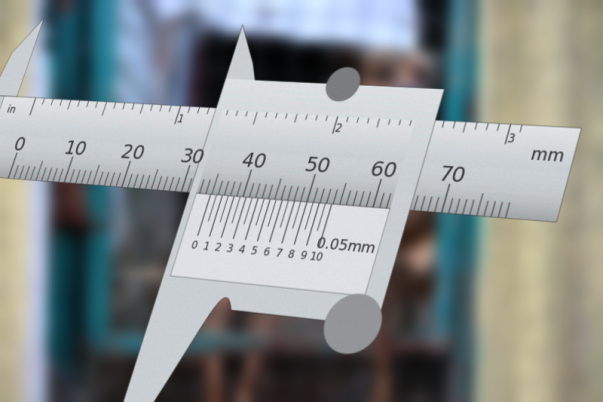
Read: value=34.8 unit=mm
